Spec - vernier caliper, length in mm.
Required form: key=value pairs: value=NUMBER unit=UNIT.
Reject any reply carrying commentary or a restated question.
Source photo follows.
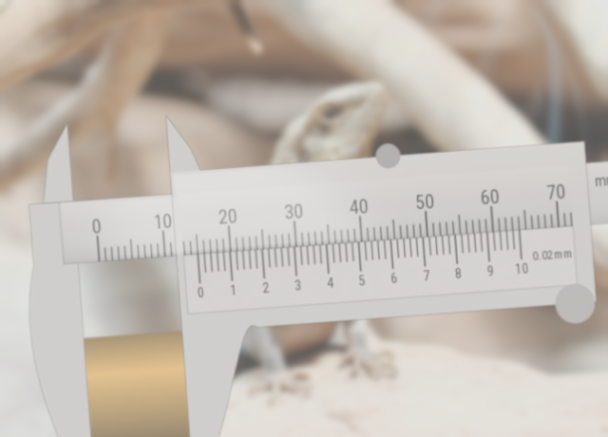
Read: value=15.0 unit=mm
